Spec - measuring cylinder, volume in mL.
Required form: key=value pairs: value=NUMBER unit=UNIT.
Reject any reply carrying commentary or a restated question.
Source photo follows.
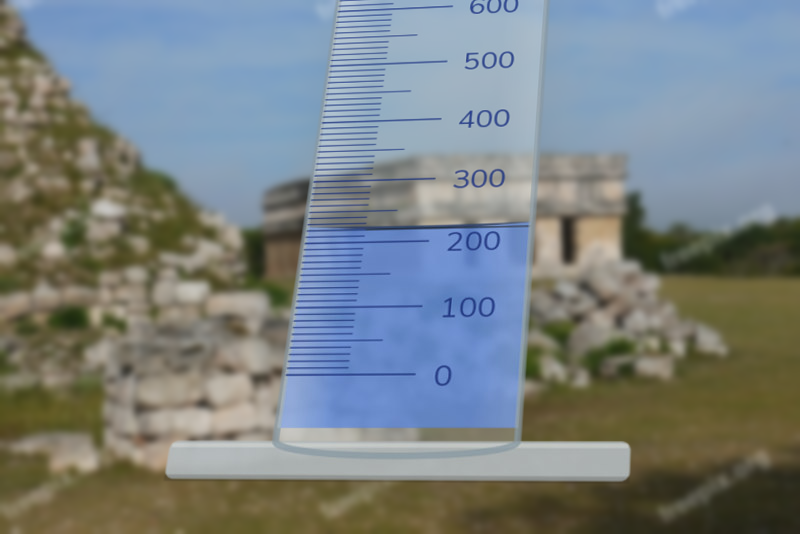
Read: value=220 unit=mL
